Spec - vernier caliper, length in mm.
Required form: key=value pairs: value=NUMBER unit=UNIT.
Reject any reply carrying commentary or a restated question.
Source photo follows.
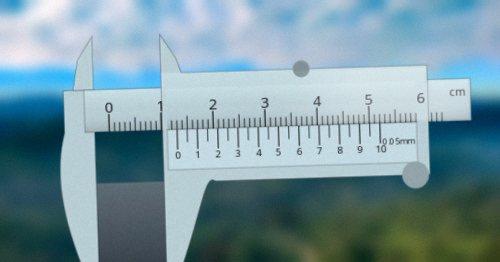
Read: value=13.0 unit=mm
